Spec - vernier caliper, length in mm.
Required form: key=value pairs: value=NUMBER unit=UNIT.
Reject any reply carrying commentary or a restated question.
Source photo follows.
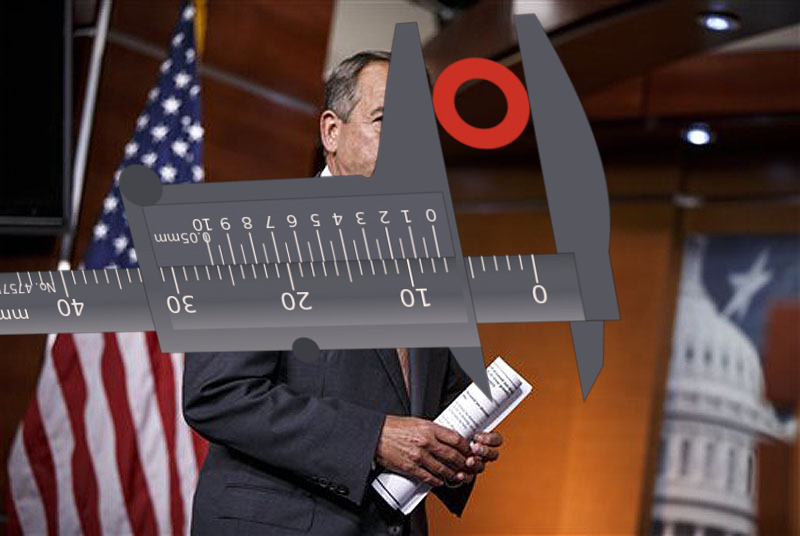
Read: value=7.4 unit=mm
